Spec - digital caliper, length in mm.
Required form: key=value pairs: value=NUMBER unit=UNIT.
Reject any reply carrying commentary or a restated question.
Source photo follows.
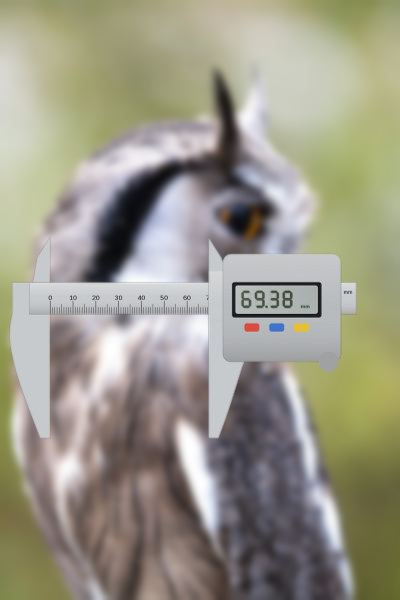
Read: value=69.38 unit=mm
